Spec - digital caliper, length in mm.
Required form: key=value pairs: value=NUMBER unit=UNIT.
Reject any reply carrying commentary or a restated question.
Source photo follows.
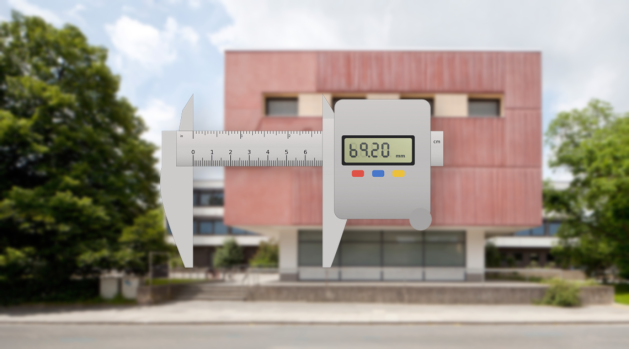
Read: value=69.20 unit=mm
